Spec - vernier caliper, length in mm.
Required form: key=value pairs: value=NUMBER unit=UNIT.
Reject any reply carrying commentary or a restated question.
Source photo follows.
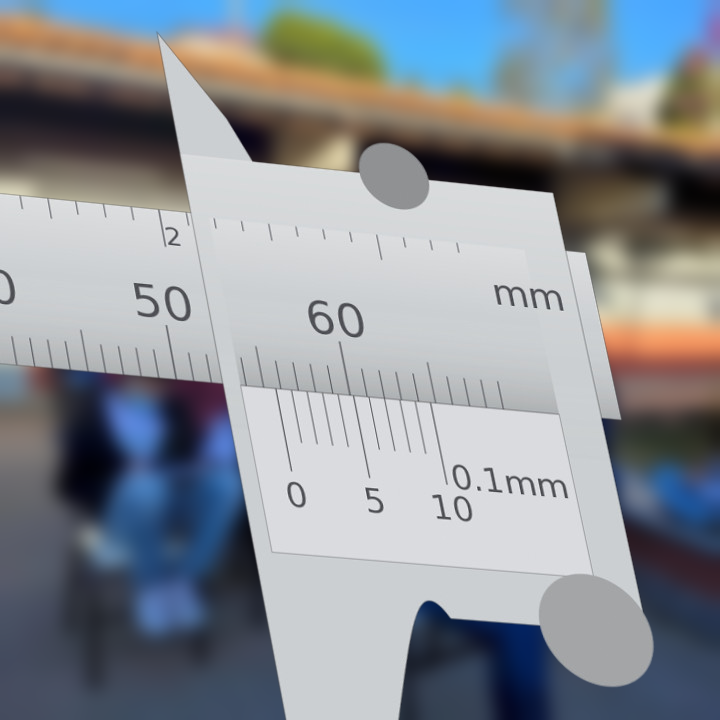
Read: value=55.7 unit=mm
